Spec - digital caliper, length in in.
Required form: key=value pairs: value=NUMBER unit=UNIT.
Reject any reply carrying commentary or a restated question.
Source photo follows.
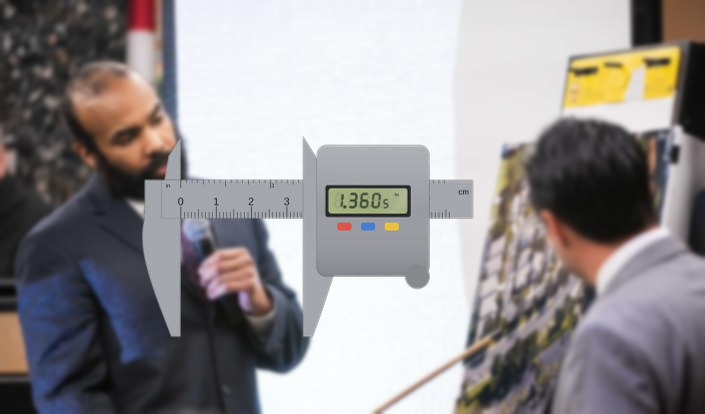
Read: value=1.3605 unit=in
